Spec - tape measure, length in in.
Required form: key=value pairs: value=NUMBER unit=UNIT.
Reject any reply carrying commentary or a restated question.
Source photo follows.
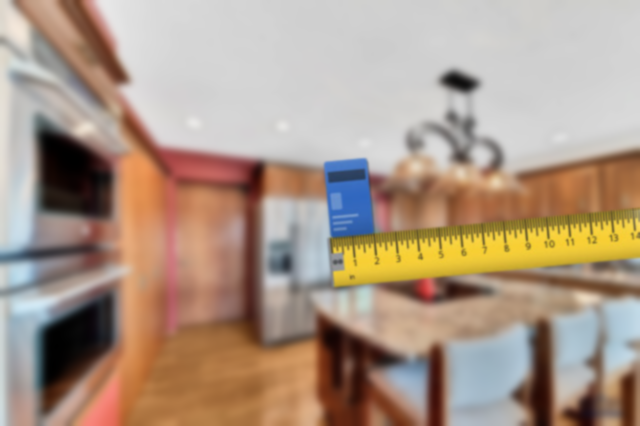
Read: value=2 unit=in
